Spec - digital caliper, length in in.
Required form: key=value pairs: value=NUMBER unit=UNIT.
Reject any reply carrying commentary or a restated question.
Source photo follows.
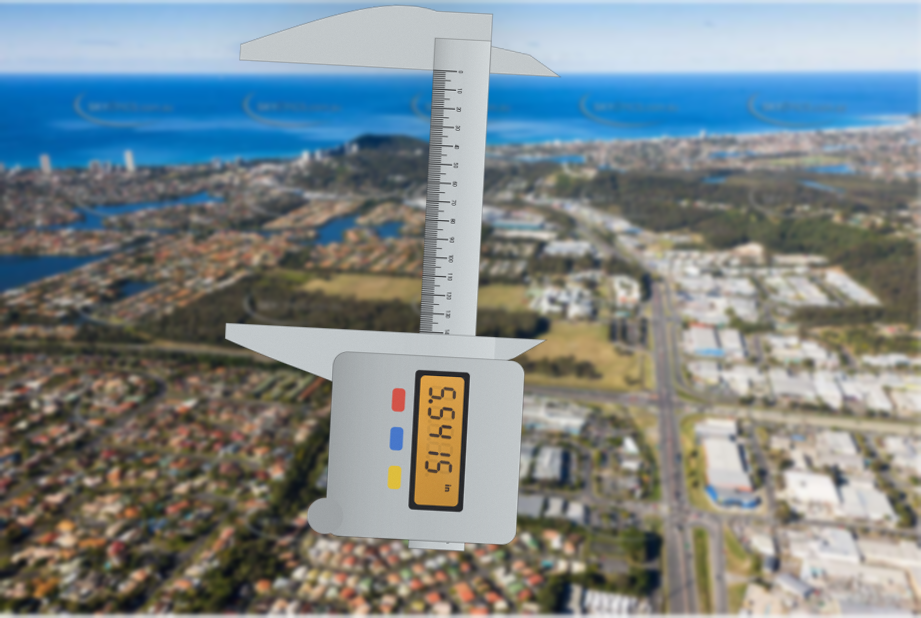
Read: value=5.5415 unit=in
